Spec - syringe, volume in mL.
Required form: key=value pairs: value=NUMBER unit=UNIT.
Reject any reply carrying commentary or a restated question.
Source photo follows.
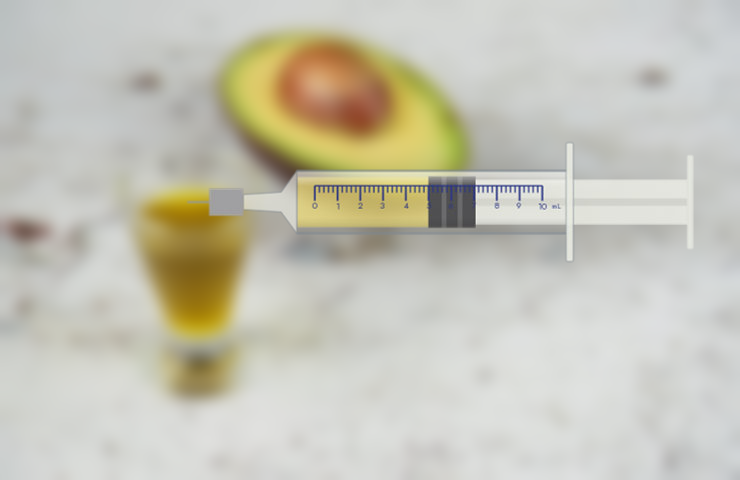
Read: value=5 unit=mL
